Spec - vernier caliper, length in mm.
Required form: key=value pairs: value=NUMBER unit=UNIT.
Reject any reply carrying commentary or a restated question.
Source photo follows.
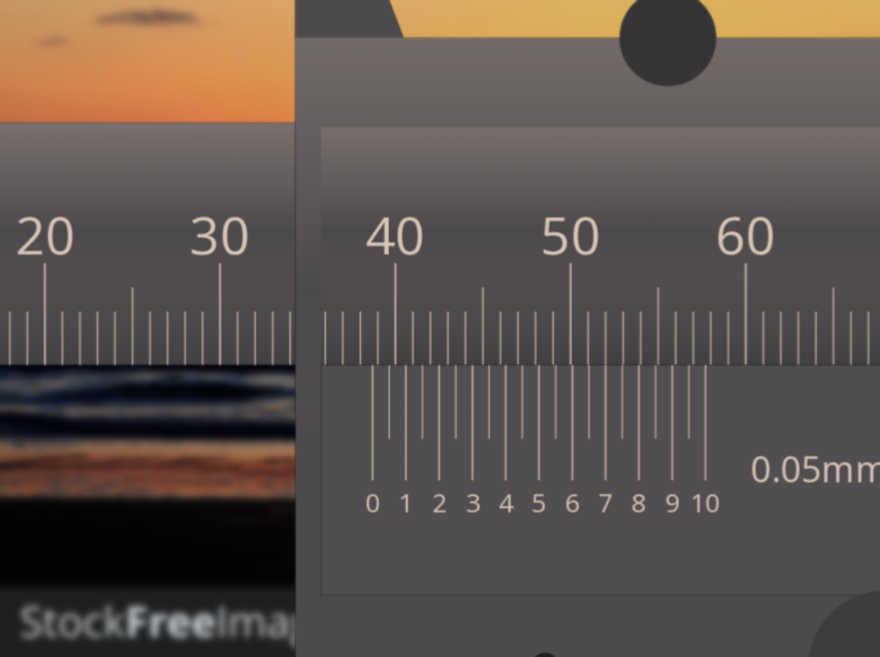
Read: value=38.7 unit=mm
